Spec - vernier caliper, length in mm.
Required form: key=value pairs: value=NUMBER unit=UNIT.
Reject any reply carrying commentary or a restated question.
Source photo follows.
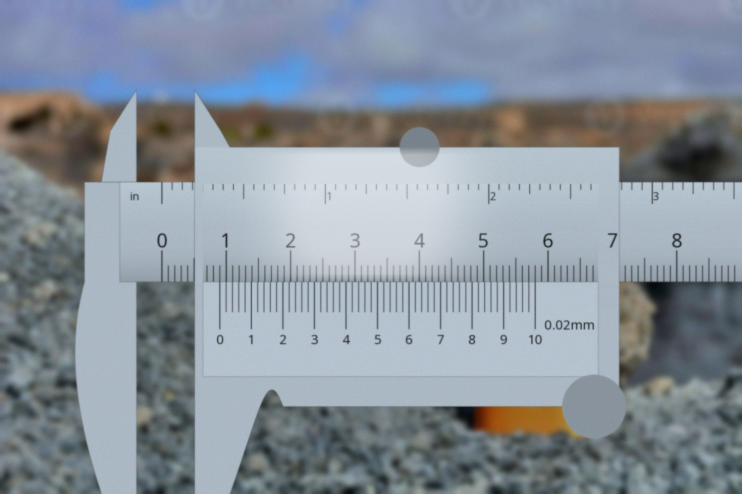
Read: value=9.0 unit=mm
